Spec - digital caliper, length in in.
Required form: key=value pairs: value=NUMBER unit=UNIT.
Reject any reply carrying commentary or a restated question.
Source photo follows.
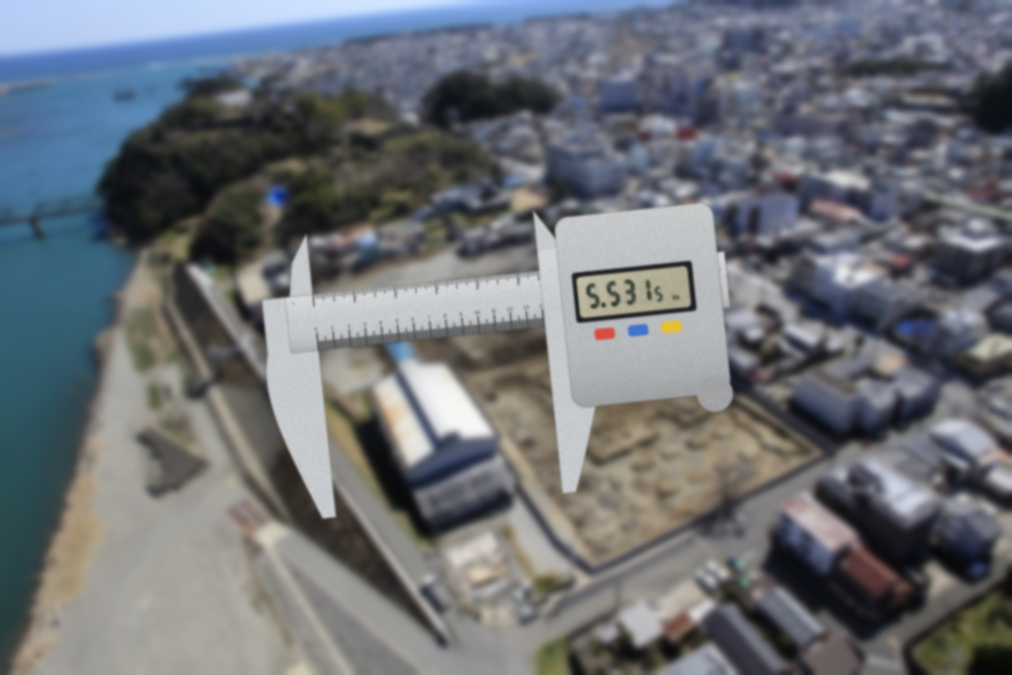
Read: value=5.5315 unit=in
